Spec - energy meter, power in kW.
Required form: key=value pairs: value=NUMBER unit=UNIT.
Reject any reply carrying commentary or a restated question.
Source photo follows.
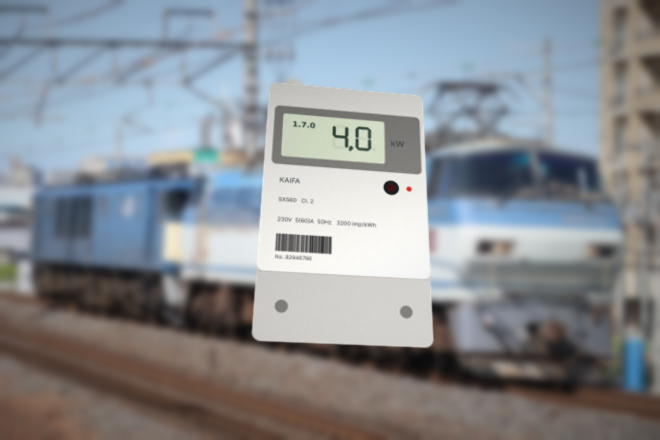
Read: value=4.0 unit=kW
